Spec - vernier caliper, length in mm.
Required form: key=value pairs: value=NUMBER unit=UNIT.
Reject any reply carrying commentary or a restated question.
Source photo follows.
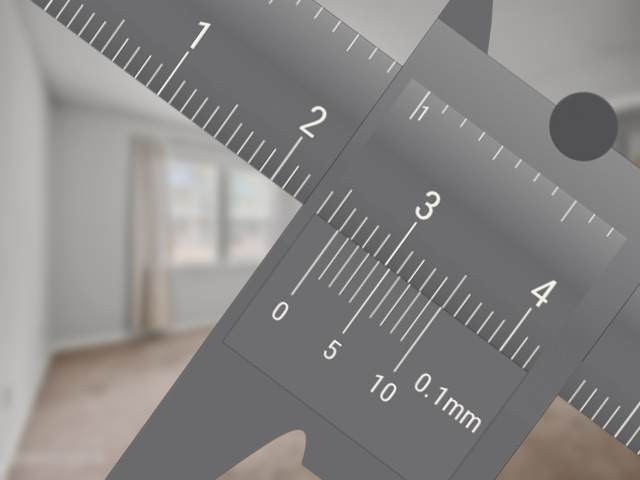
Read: value=25.9 unit=mm
